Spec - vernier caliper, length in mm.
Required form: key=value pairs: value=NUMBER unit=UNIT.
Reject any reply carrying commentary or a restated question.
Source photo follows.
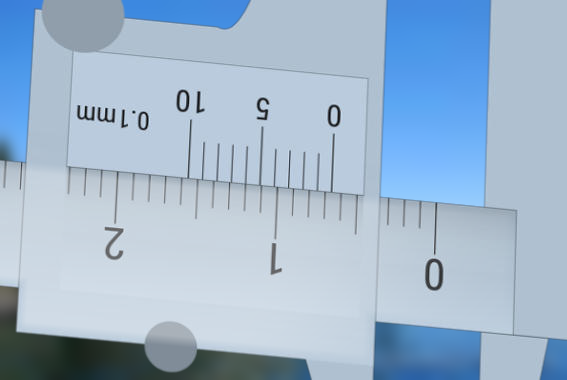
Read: value=6.6 unit=mm
